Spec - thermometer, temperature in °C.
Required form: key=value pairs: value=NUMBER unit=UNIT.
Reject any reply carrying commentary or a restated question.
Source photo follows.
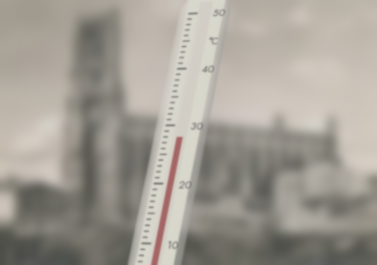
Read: value=28 unit=°C
